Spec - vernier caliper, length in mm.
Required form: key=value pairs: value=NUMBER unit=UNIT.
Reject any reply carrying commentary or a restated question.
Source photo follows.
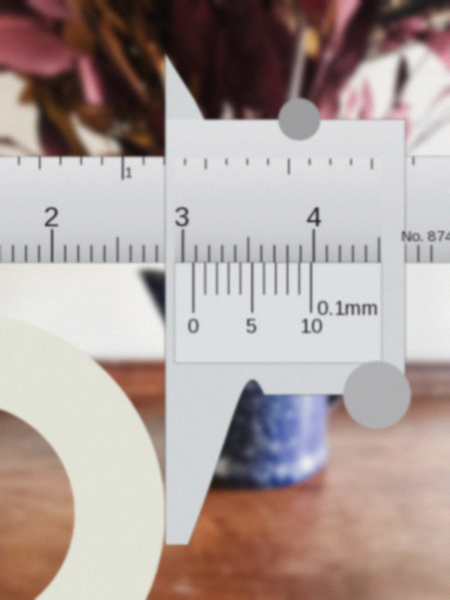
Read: value=30.8 unit=mm
